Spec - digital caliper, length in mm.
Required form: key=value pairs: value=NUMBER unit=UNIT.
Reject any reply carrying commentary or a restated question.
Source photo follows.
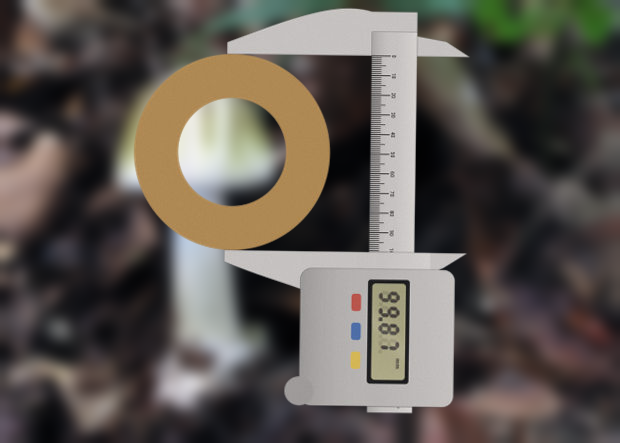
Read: value=99.87 unit=mm
